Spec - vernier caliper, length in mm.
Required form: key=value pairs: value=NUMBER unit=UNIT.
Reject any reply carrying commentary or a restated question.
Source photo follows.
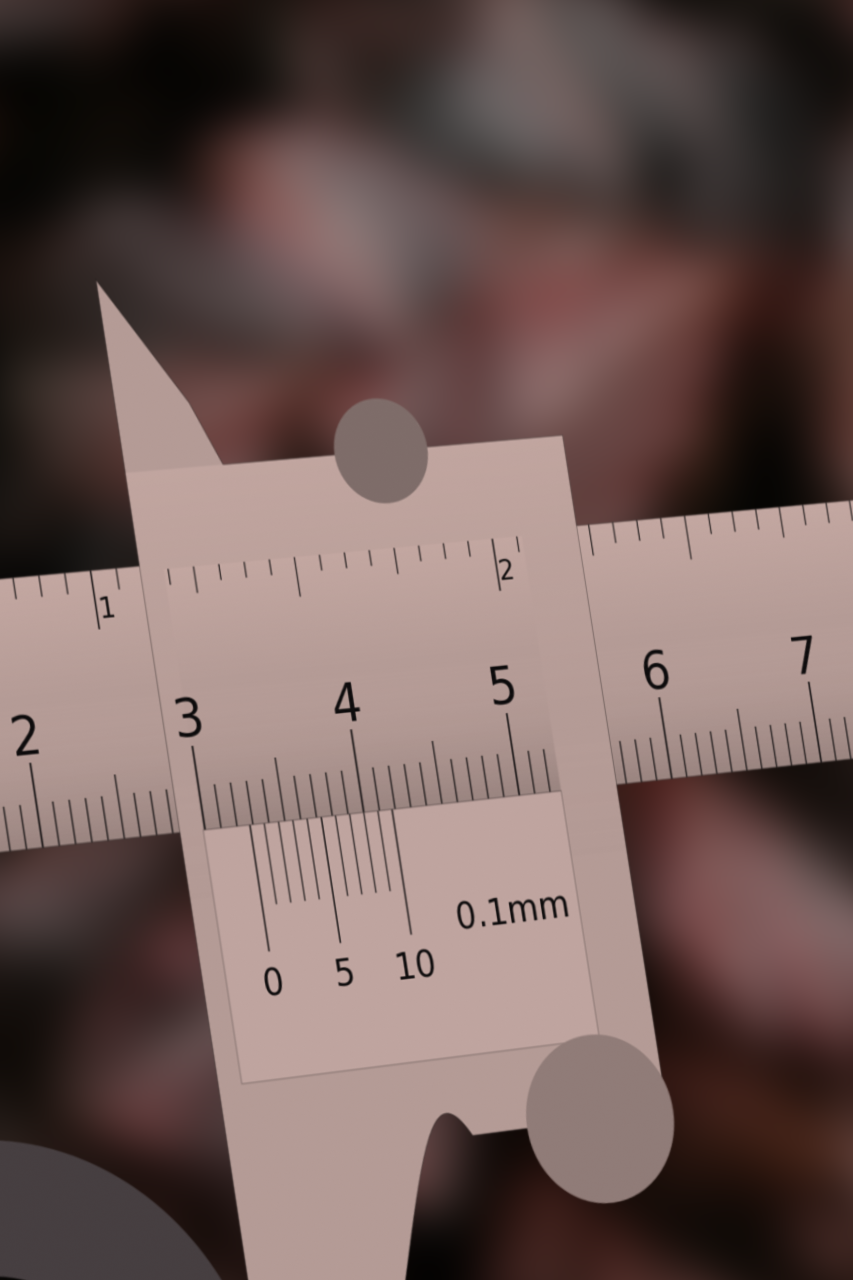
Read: value=32.8 unit=mm
